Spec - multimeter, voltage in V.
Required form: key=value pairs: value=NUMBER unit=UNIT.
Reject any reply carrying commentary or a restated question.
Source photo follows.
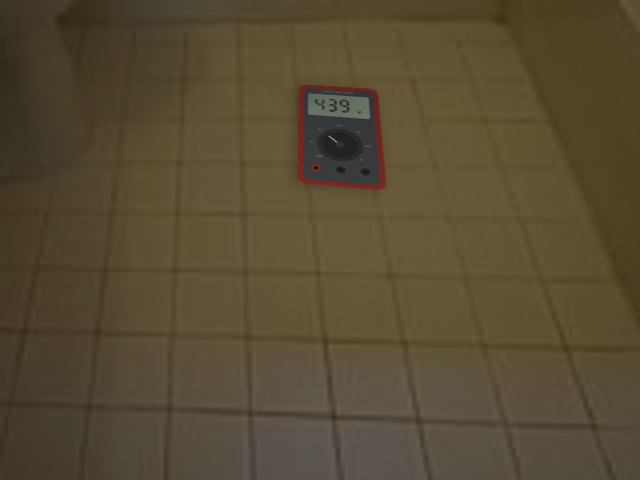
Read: value=439 unit=V
